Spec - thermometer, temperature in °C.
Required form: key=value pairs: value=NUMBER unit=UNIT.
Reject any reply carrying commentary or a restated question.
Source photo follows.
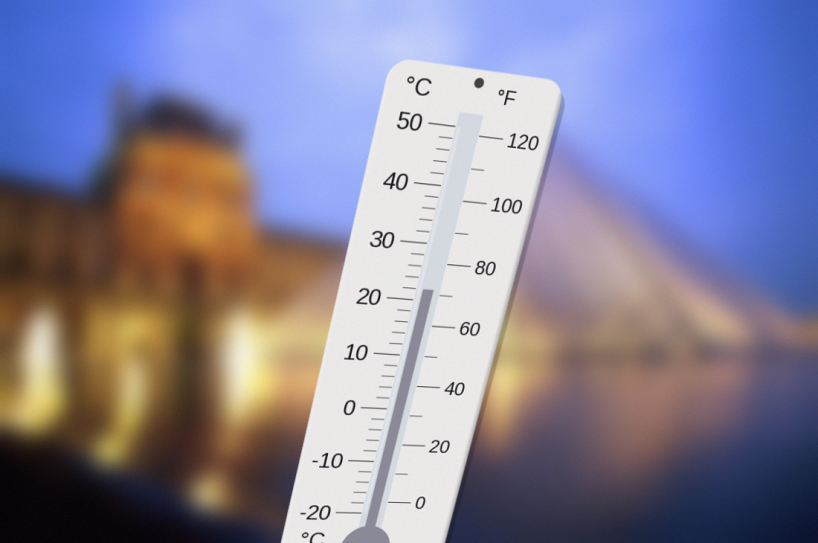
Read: value=22 unit=°C
